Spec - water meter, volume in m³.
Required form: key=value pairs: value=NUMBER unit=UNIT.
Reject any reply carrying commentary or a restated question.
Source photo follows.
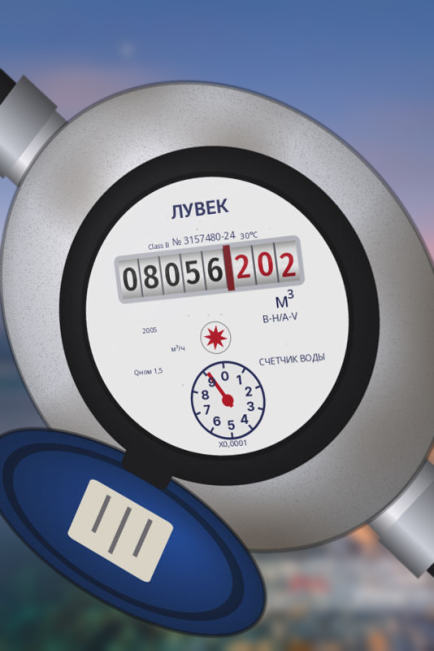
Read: value=8056.2019 unit=m³
